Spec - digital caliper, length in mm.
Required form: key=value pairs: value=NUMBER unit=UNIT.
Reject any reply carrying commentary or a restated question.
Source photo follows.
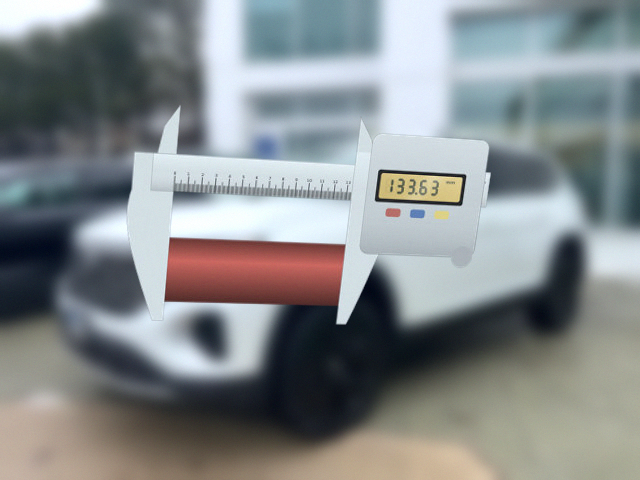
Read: value=133.63 unit=mm
